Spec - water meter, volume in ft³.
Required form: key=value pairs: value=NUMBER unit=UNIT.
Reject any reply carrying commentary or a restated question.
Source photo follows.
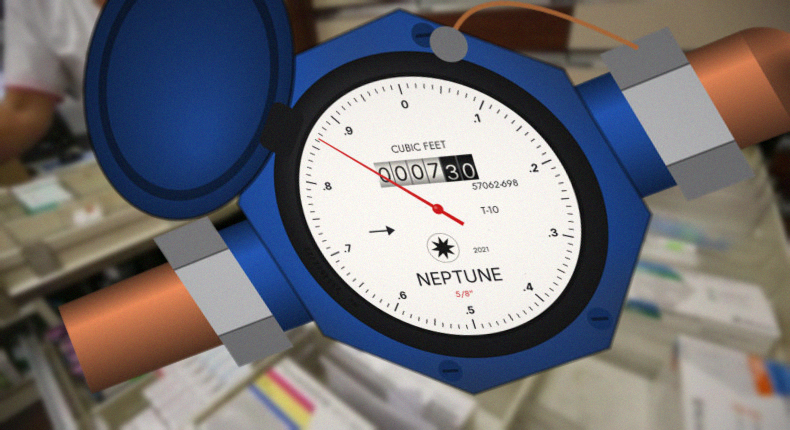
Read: value=729.86 unit=ft³
